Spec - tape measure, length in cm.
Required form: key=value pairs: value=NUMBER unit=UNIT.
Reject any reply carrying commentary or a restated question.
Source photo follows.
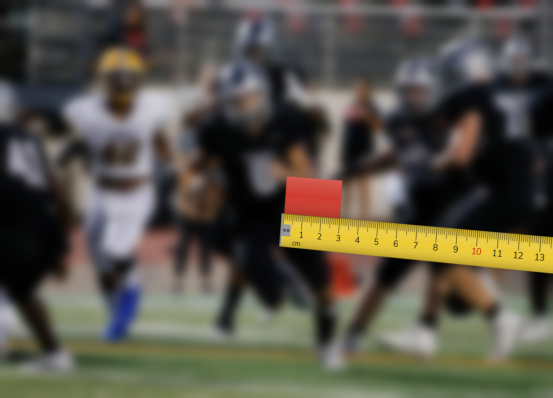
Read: value=3 unit=cm
